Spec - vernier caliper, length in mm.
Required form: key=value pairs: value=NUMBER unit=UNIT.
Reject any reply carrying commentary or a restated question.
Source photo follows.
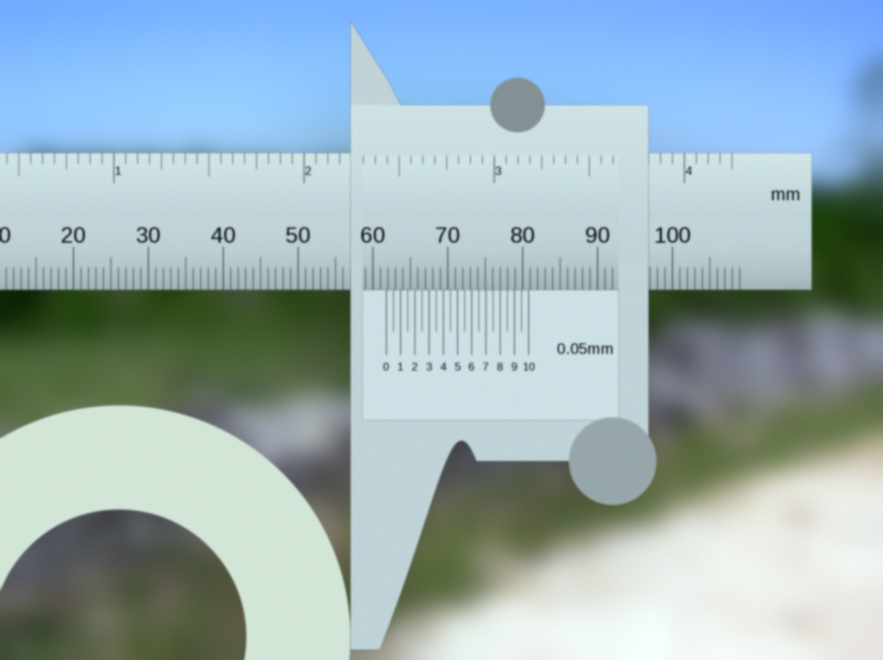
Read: value=61.8 unit=mm
